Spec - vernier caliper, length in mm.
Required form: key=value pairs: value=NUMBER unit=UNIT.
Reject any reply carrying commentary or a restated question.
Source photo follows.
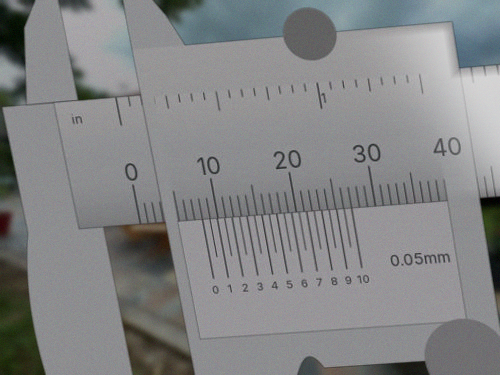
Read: value=8.0 unit=mm
